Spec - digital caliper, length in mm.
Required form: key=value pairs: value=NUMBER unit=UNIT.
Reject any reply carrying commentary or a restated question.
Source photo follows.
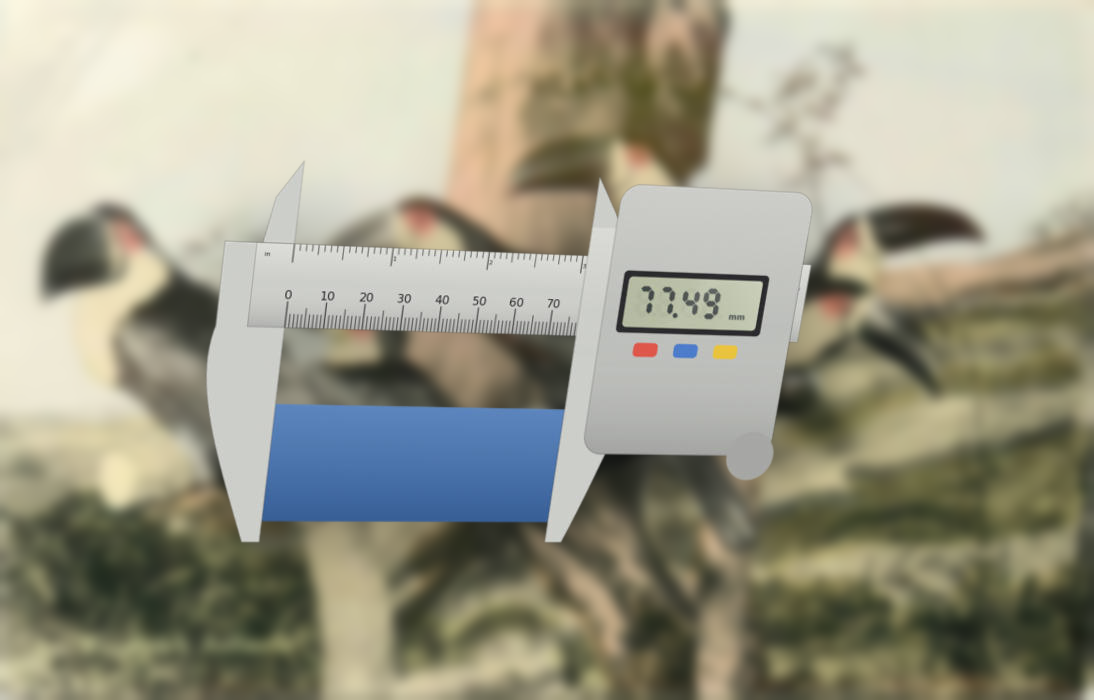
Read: value=77.49 unit=mm
